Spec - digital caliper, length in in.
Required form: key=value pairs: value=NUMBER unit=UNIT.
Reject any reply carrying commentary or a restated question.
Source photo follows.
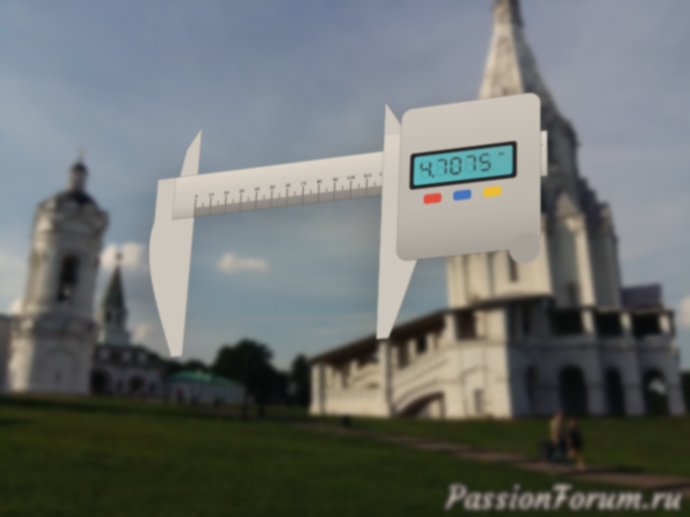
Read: value=4.7075 unit=in
